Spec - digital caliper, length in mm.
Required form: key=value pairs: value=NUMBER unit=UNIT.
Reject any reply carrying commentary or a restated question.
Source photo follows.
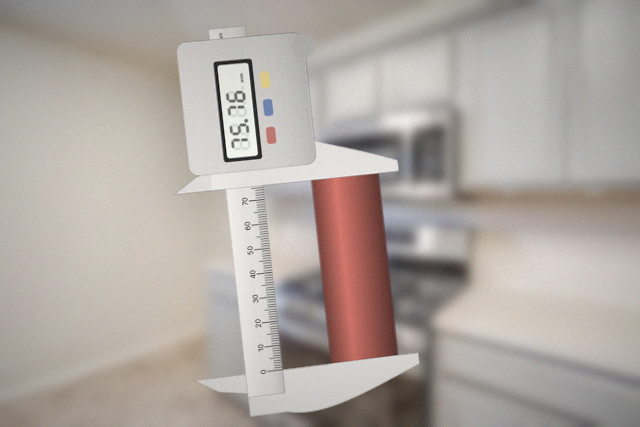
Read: value=75.76 unit=mm
